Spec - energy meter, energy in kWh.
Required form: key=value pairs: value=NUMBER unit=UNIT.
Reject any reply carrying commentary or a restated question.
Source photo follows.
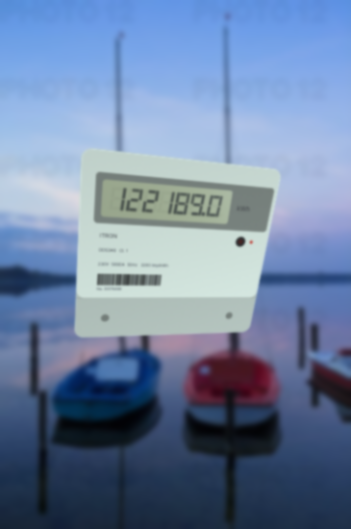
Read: value=122189.0 unit=kWh
